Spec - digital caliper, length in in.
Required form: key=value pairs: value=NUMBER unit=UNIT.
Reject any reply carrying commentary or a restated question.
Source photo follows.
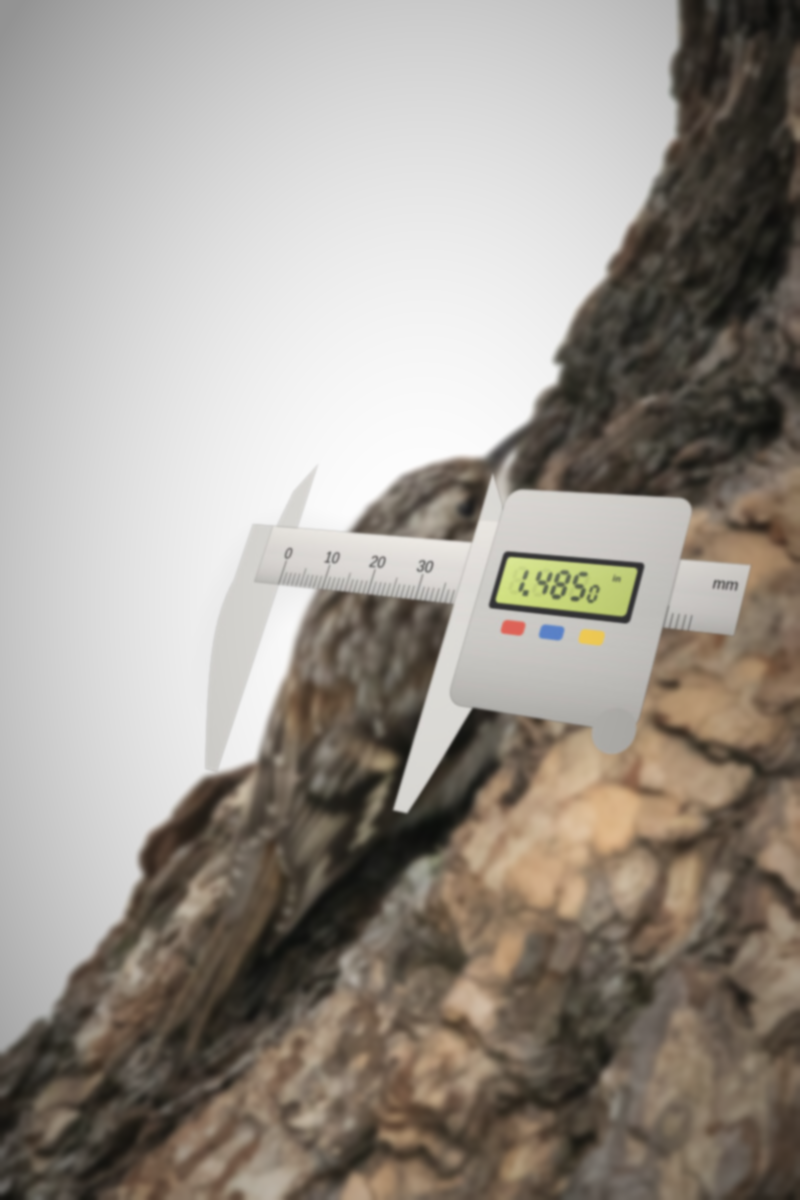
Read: value=1.4850 unit=in
